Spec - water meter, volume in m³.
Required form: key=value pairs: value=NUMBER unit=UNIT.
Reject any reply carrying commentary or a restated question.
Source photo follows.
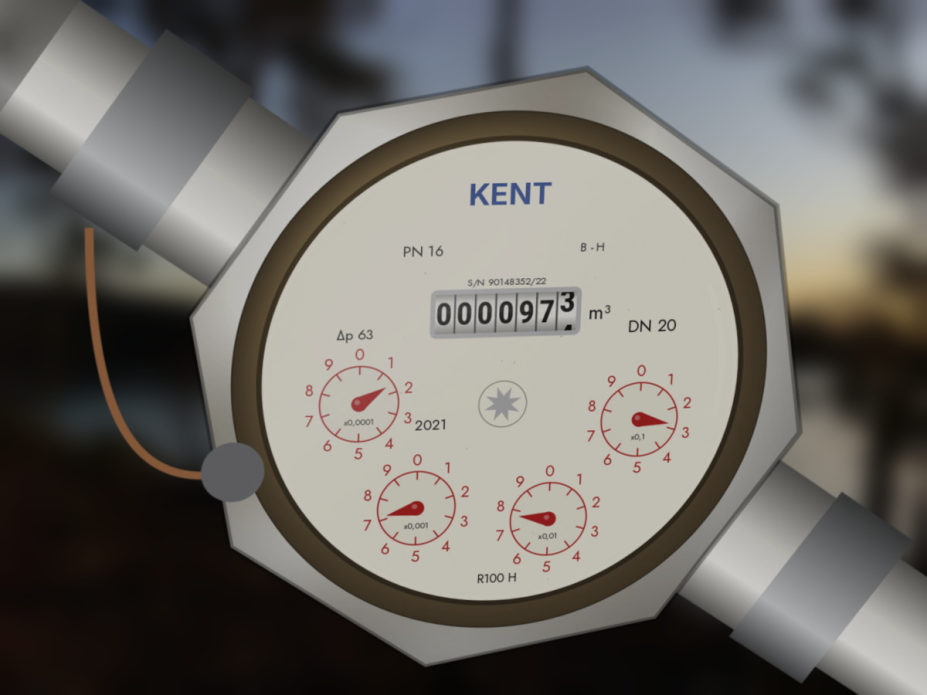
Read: value=973.2771 unit=m³
